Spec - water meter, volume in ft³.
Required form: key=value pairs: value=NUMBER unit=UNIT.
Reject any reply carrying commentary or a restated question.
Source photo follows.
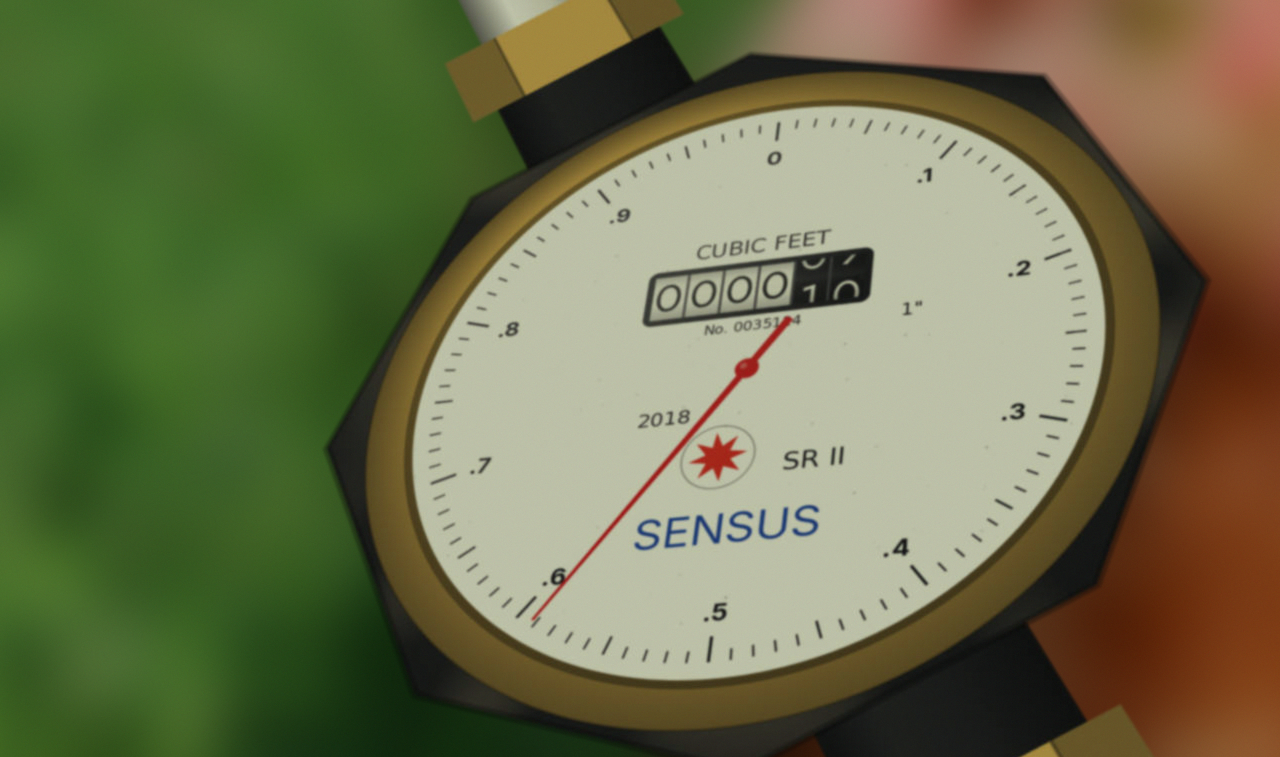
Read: value=9.59 unit=ft³
